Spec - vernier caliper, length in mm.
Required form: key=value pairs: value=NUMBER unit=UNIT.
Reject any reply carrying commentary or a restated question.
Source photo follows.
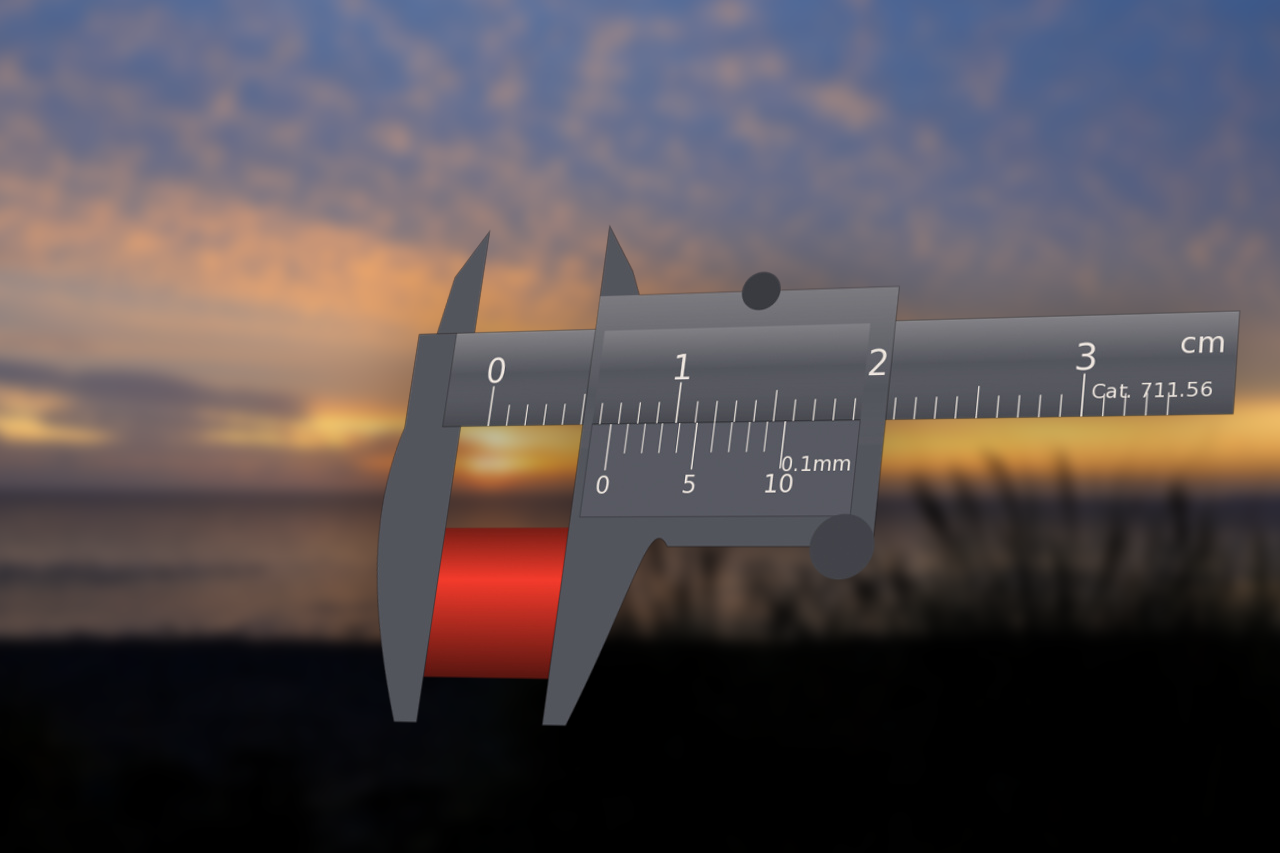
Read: value=6.6 unit=mm
